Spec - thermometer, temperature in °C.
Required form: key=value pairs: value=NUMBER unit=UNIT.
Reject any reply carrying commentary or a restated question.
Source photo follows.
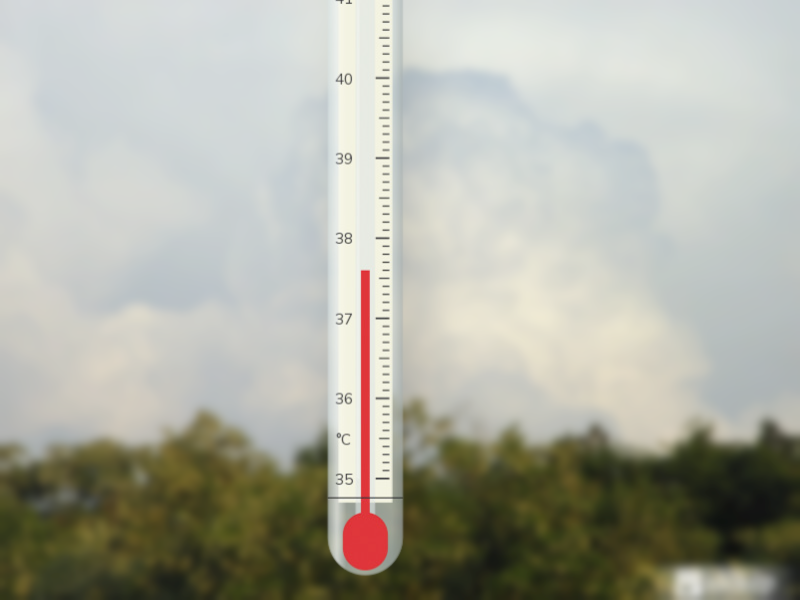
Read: value=37.6 unit=°C
